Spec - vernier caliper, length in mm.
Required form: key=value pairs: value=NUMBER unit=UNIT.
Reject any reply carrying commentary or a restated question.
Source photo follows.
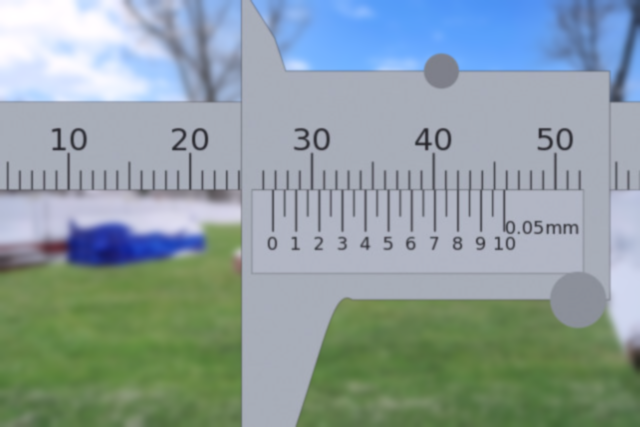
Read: value=26.8 unit=mm
